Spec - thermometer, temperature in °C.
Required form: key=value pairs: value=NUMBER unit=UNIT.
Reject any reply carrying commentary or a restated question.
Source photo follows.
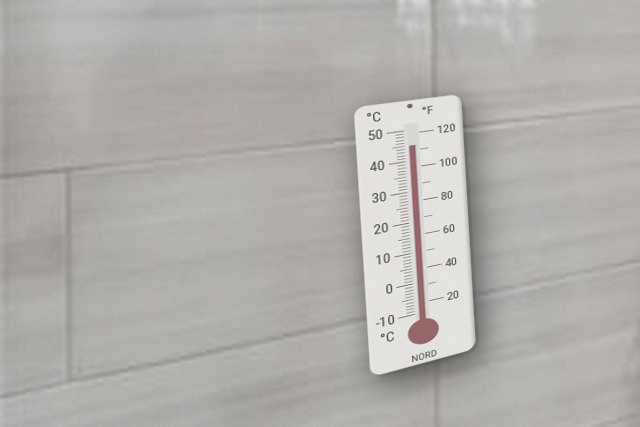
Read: value=45 unit=°C
